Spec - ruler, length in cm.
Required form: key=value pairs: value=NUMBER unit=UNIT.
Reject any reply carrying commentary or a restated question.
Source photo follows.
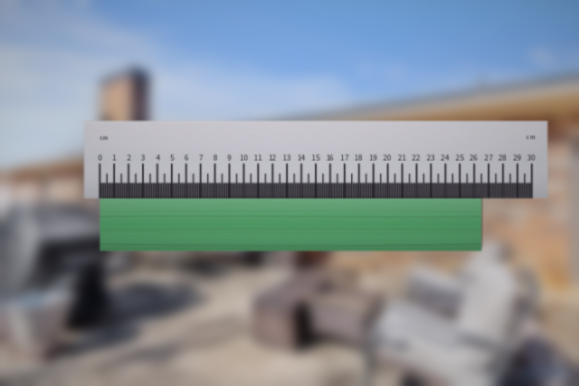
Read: value=26.5 unit=cm
